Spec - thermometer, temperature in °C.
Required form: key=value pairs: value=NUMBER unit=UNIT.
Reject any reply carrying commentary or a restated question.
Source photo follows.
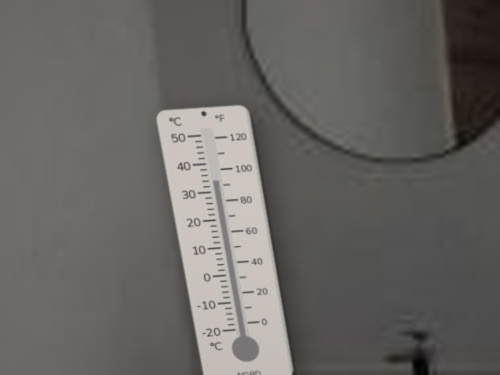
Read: value=34 unit=°C
